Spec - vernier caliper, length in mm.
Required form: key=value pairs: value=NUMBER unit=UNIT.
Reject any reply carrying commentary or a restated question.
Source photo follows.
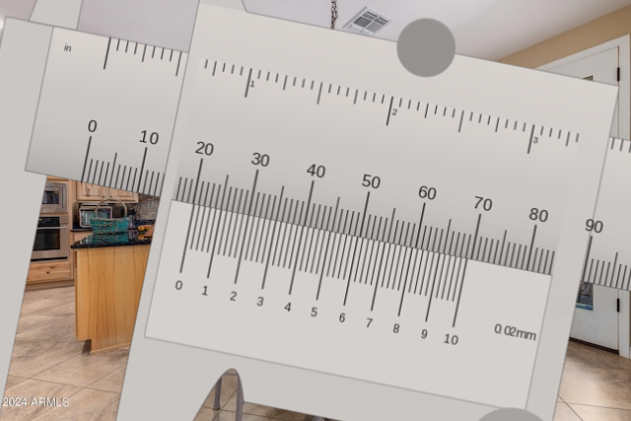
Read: value=20.2 unit=mm
